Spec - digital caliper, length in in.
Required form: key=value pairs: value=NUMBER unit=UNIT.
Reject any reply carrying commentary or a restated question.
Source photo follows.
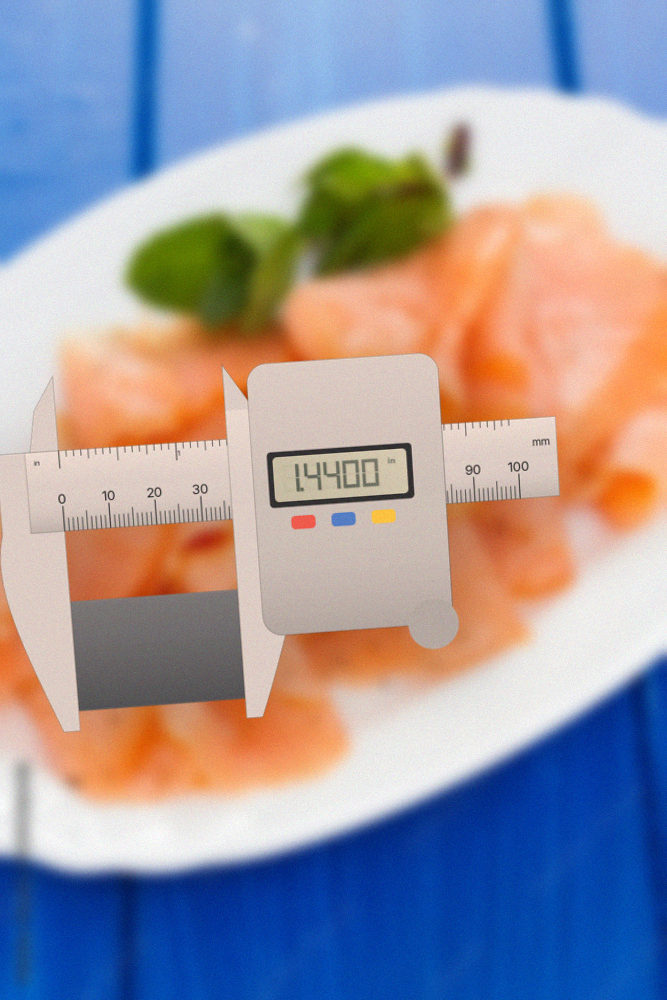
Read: value=1.4400 unit=in
